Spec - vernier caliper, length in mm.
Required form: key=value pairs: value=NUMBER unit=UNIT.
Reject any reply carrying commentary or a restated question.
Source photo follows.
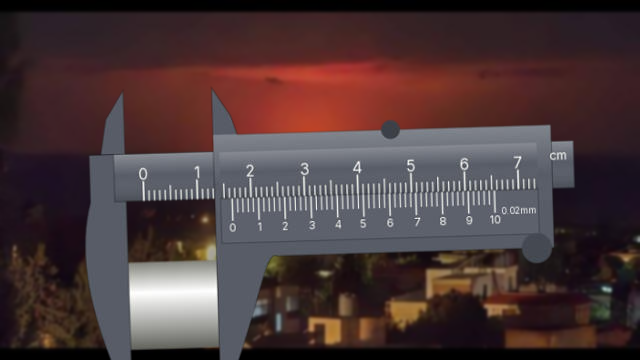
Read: value=16.5 unit=mm
